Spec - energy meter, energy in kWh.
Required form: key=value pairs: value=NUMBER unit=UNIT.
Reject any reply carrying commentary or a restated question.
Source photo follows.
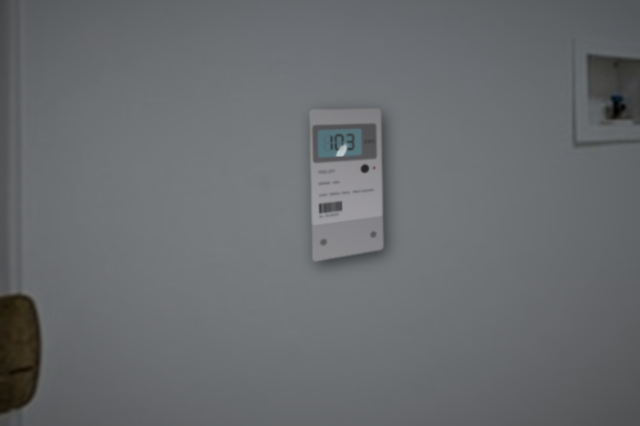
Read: value=103 unit=kWh
